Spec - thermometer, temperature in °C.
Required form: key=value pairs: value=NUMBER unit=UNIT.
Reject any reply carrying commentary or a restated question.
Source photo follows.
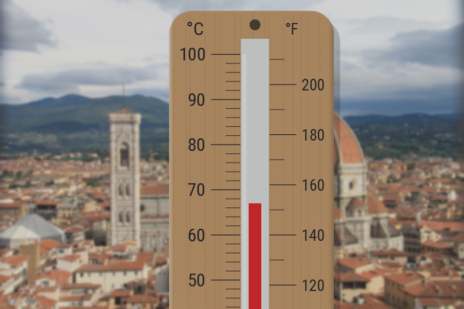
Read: value=67 unit=°C
